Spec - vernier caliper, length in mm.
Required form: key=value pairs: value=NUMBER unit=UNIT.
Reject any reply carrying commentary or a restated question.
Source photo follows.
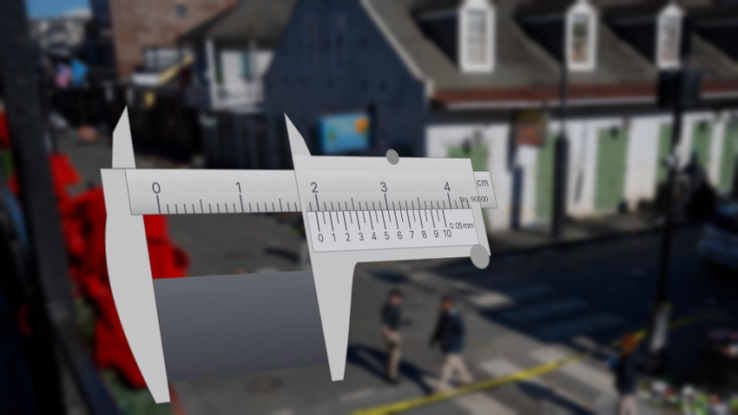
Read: value=19.6 unit=mm
